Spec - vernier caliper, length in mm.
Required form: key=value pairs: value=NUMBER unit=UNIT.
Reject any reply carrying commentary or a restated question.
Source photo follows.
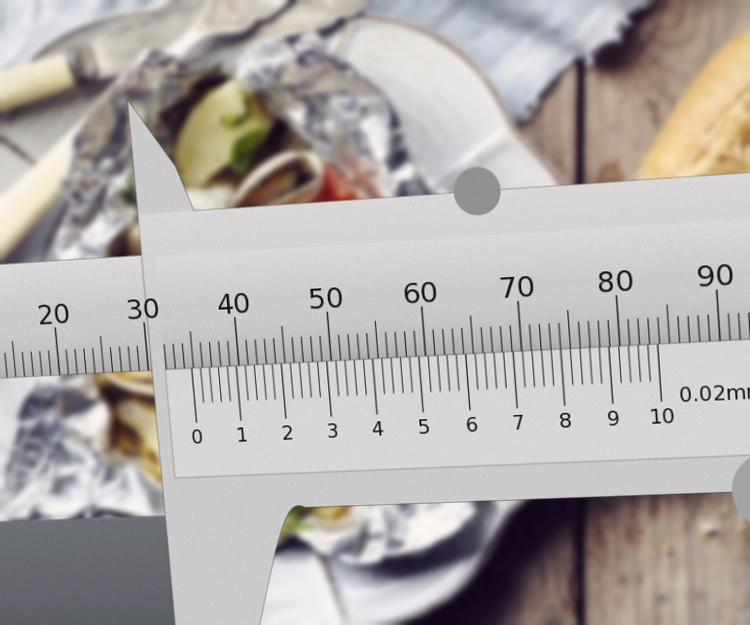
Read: value=34.8 unit=mm
